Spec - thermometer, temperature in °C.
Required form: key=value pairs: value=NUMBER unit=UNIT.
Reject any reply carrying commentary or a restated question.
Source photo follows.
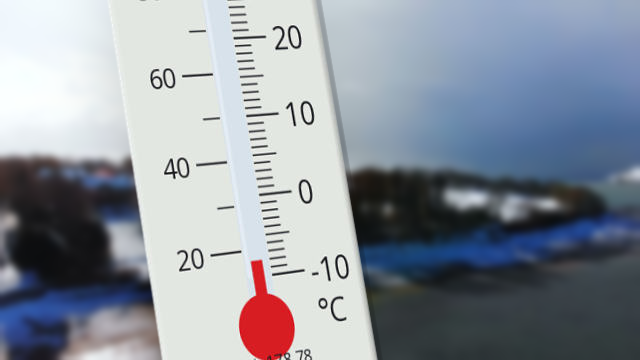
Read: value=-8 unit=°C
